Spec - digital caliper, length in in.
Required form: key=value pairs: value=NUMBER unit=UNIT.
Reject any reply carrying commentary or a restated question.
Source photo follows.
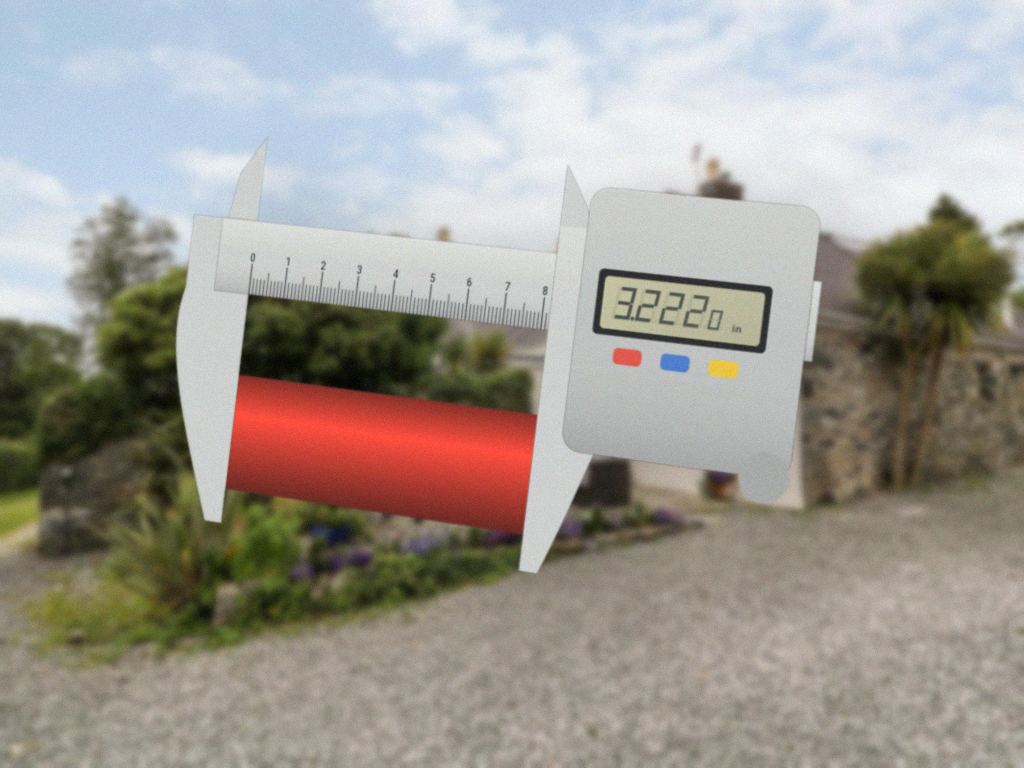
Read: value=3.2220 unit=in
